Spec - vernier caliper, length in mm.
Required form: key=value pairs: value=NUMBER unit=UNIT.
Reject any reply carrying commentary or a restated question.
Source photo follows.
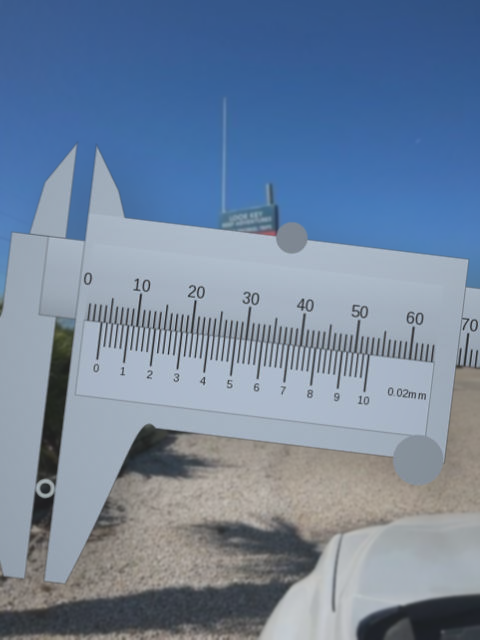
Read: value=3.5 unit=mm
